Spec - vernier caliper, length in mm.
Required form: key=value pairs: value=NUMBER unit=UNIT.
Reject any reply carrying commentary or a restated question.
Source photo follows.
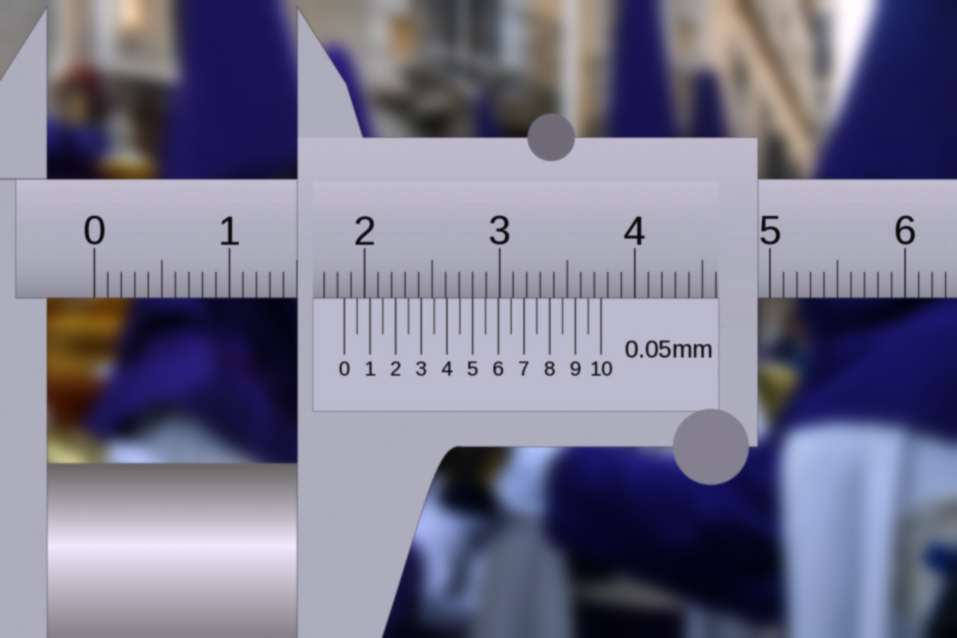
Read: value=18.5 unit=mm
